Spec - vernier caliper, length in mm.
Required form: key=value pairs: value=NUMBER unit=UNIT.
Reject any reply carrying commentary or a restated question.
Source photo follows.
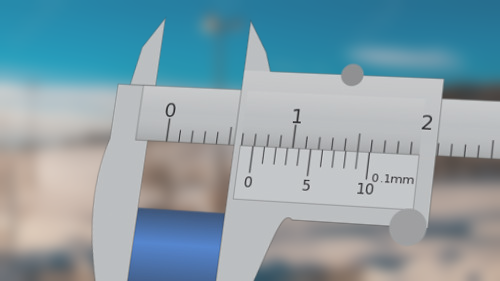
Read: value=6.9 unit=mm
